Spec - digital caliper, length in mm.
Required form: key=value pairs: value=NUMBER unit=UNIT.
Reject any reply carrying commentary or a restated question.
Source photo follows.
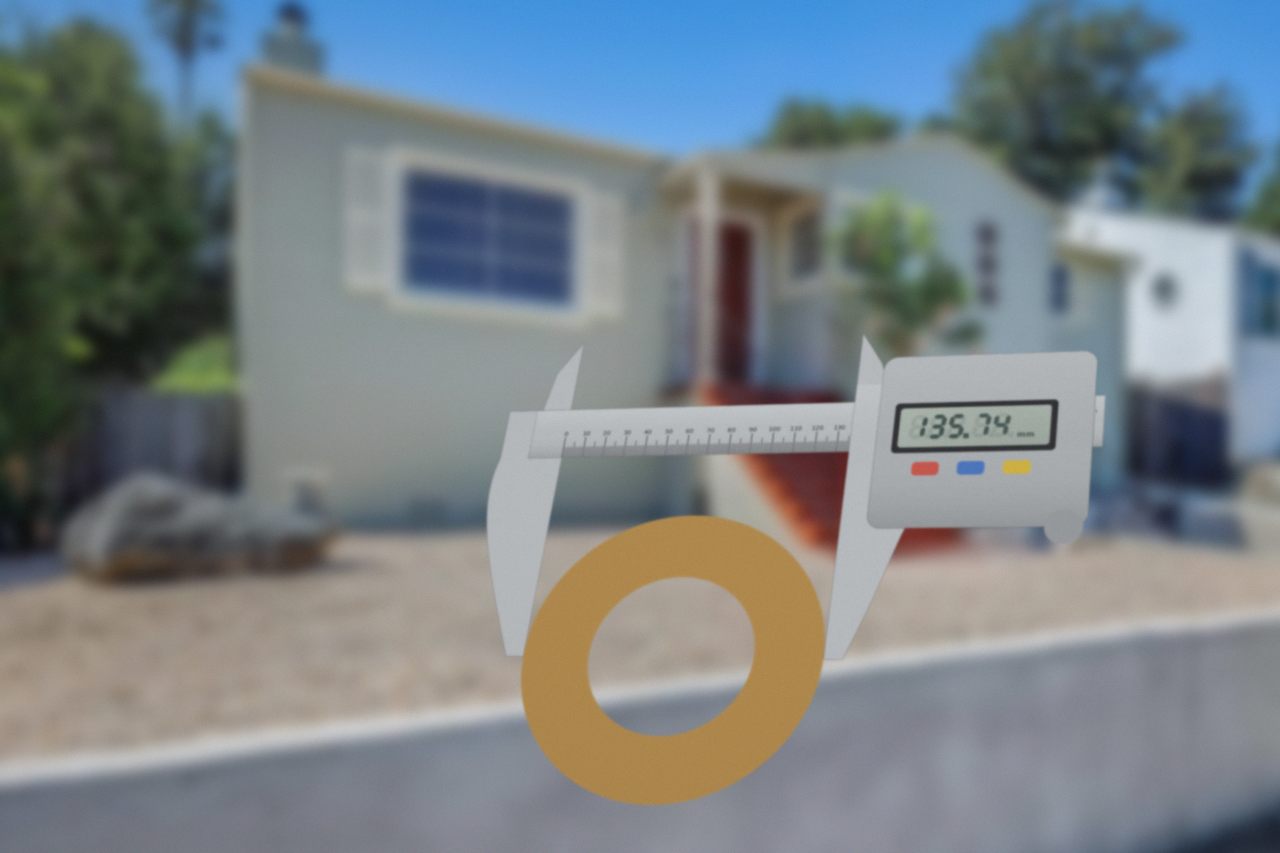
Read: value=135.74 unit=mm
